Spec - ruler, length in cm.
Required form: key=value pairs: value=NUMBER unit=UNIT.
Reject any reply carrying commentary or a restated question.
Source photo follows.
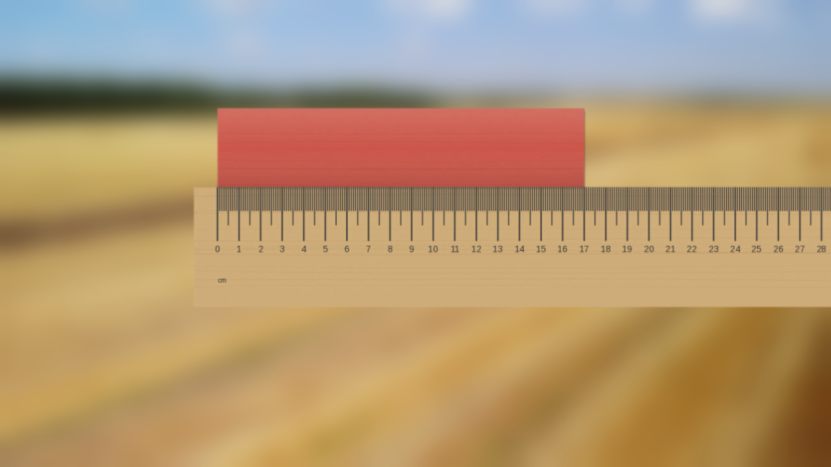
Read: value=17 unit=cm
